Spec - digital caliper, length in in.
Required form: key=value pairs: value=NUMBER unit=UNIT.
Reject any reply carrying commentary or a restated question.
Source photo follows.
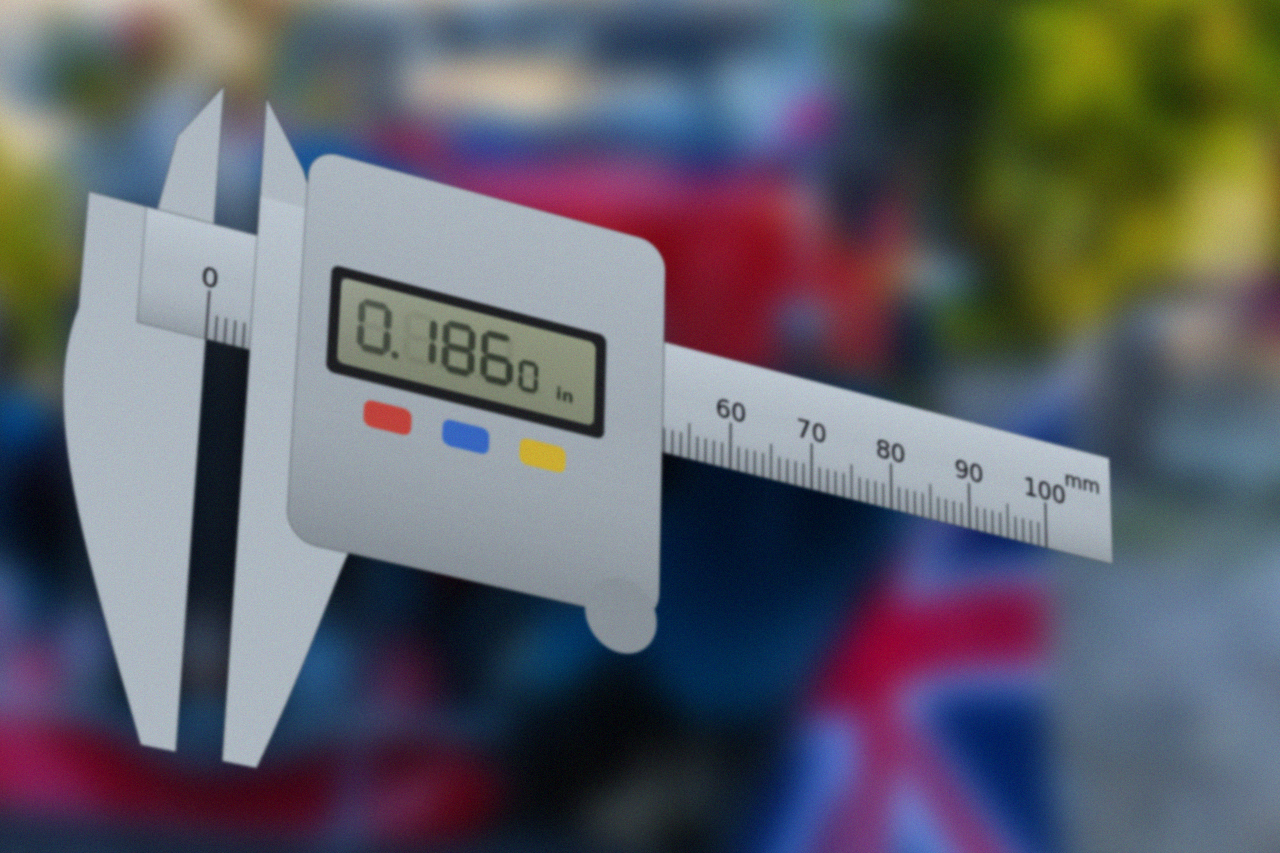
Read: value=0.1860 unit=in
